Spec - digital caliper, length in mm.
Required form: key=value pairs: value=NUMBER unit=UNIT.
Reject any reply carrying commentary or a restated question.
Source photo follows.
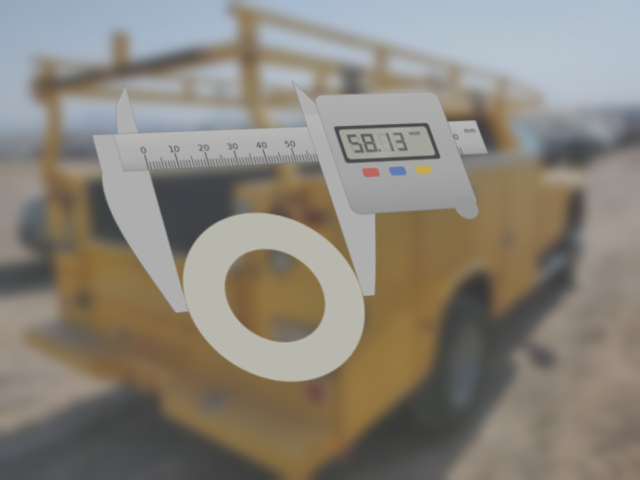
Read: value=58.13 unit=mm
